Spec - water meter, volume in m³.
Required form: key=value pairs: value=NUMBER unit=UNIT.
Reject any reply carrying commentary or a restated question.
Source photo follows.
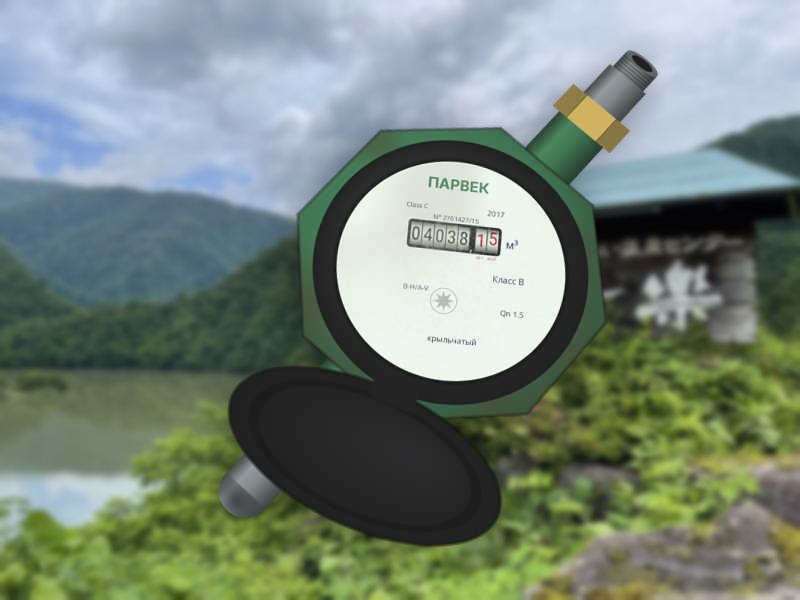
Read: value=4038.15 unit=m³
